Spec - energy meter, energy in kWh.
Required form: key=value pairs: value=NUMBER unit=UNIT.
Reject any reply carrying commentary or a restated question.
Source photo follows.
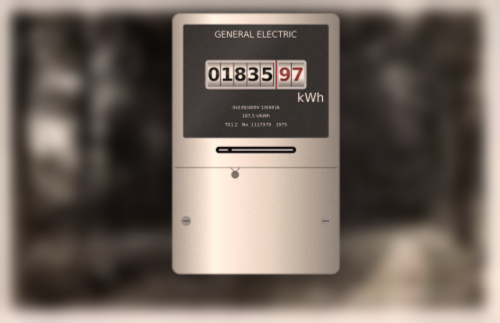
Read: value=1835.97 unit=kWh
